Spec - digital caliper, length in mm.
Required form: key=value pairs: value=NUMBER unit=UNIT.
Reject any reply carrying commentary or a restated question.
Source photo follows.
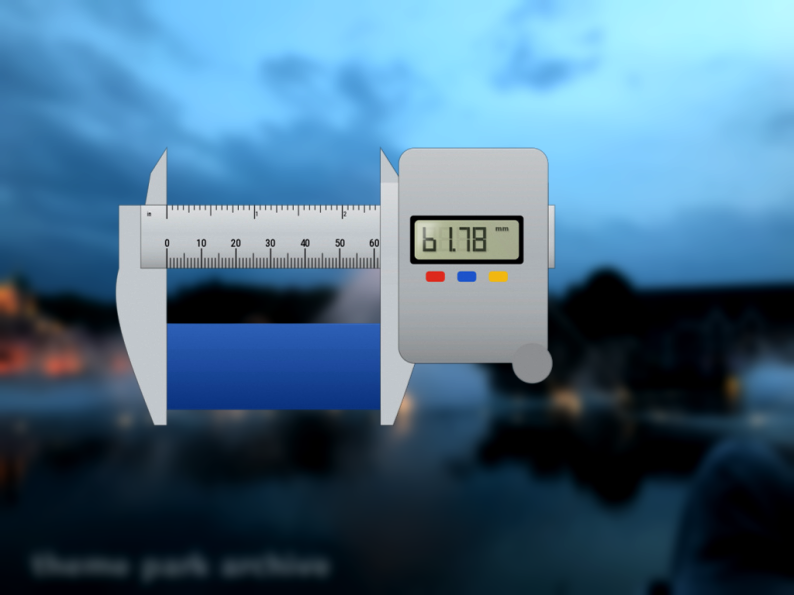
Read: value=61.78 unit=mm
